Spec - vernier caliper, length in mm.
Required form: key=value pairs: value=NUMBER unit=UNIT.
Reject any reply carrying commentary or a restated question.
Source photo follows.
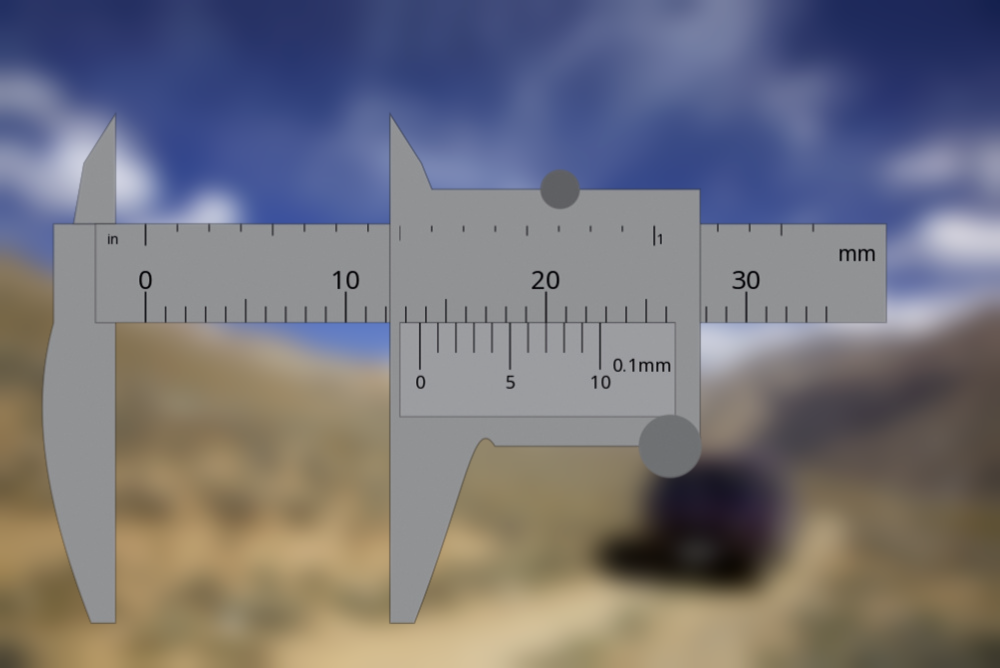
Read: value=13.7 unit=mm
